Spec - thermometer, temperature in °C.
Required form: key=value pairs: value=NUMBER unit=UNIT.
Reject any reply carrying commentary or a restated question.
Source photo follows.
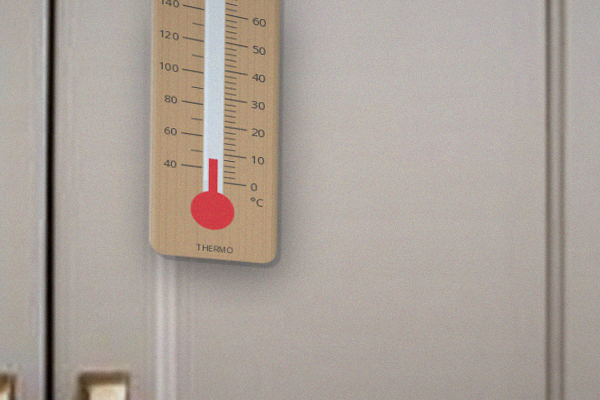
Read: value=8 unit=°C
